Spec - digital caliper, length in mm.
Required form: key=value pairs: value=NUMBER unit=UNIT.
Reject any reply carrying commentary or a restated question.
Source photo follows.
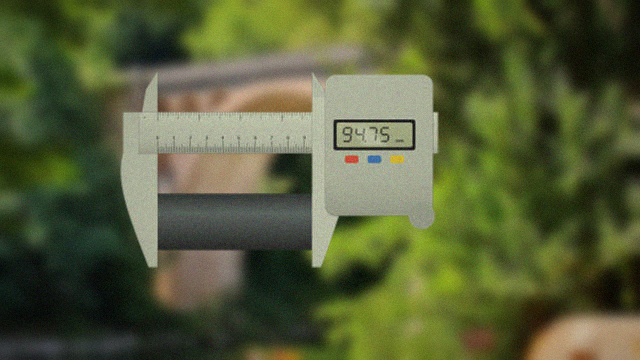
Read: value=94.75 unit=mm
